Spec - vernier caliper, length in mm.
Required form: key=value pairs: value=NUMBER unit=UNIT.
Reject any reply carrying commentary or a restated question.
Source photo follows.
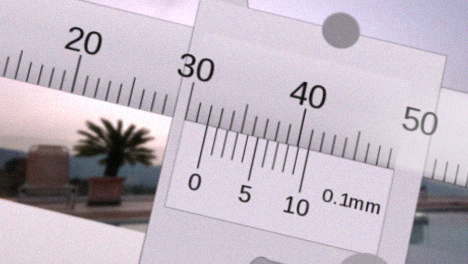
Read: value=32.0 unit=mm
